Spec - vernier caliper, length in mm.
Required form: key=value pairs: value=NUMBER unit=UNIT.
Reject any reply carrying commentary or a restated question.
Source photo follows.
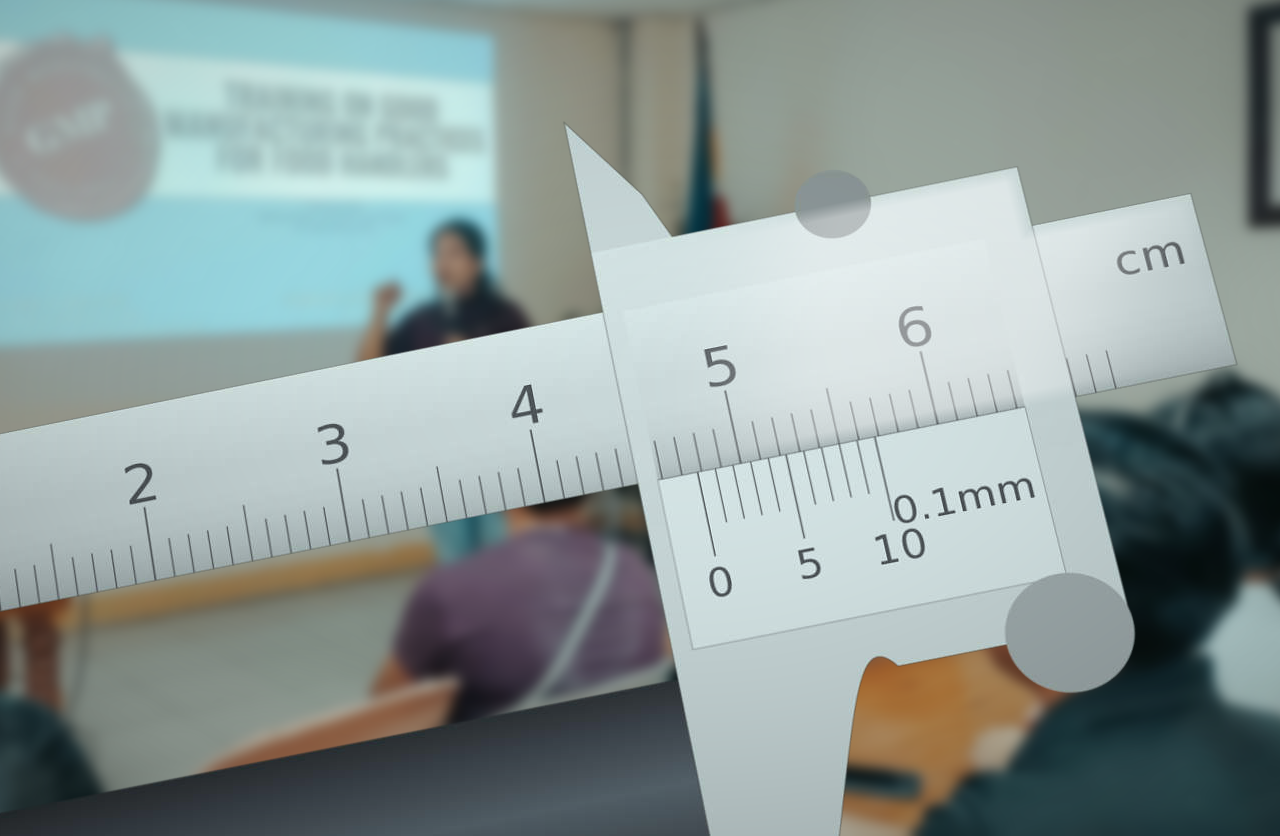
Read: value=47.8 unit=mm
